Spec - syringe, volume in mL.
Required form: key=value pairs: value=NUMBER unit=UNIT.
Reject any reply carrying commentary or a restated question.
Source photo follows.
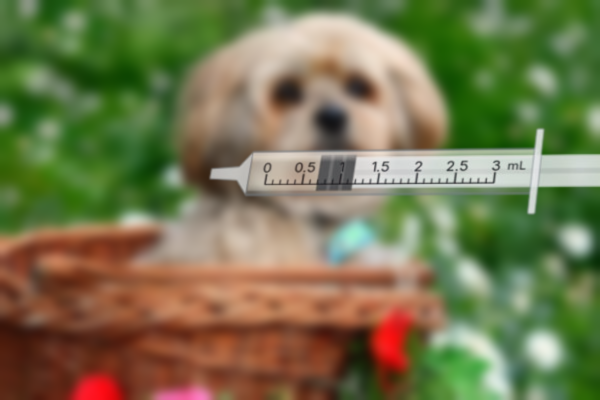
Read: value=0.7 unit=mL
